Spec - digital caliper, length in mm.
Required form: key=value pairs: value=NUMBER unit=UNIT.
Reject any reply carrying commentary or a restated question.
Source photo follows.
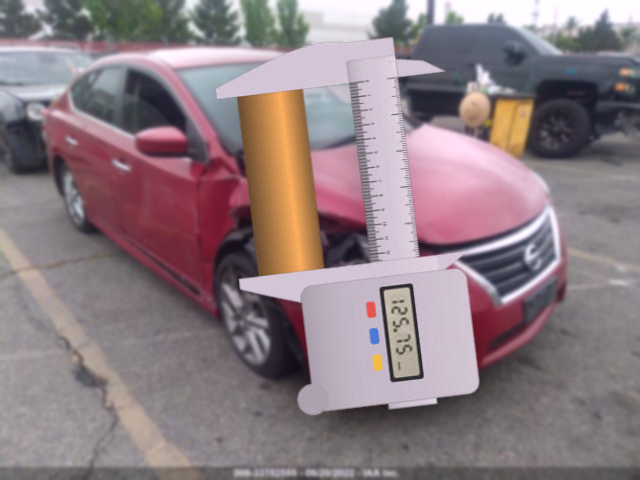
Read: value=125.75 unit=mm
